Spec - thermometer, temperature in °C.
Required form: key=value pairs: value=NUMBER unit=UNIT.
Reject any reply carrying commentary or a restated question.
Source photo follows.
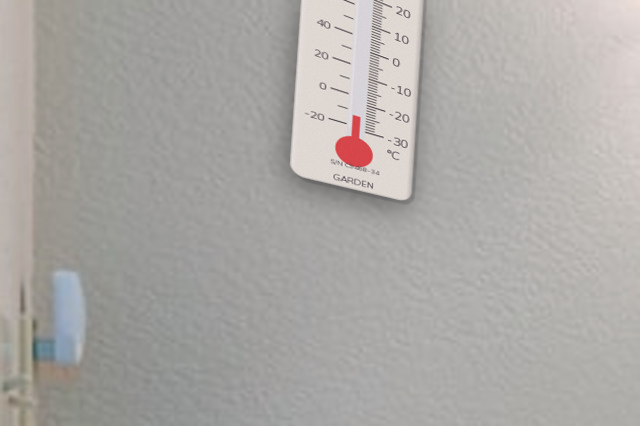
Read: value=-25 unit=°C
